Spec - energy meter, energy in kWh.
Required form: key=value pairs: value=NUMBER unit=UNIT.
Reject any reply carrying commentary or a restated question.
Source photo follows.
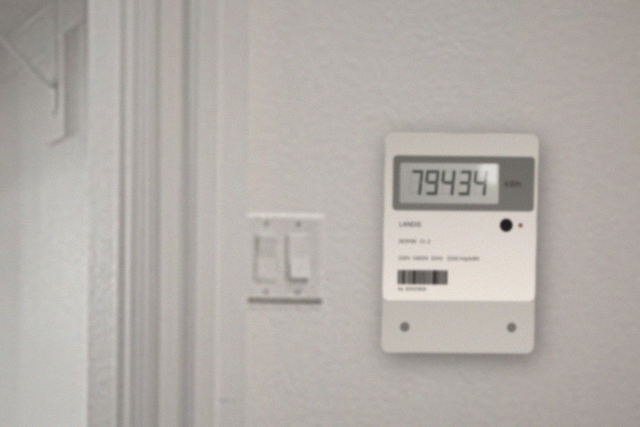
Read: value=79434 unit=kWh
